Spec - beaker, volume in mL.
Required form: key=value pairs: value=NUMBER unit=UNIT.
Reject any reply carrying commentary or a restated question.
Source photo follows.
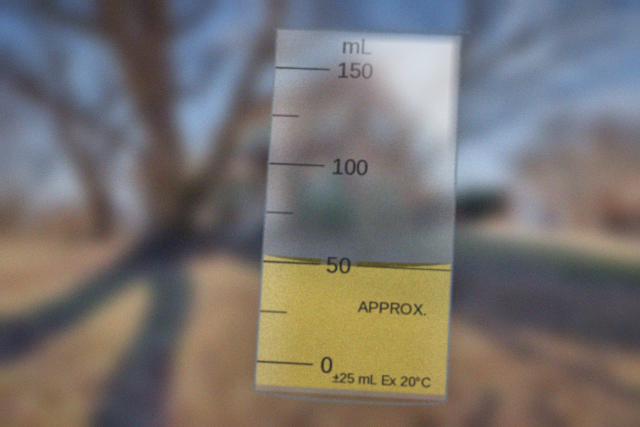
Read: value=50 unit=mL
